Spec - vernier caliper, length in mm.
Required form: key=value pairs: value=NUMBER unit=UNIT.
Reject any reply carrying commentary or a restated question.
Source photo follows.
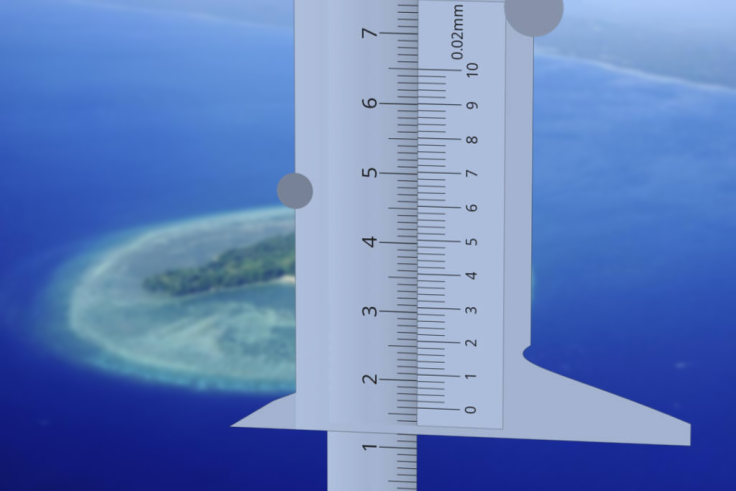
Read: value=16.0 unit=mm
